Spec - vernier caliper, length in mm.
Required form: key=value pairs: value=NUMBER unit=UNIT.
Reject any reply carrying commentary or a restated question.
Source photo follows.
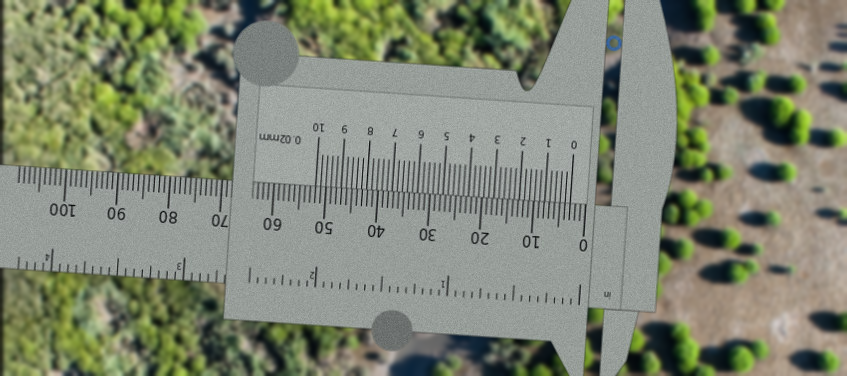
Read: value=3.0 unit=mm
